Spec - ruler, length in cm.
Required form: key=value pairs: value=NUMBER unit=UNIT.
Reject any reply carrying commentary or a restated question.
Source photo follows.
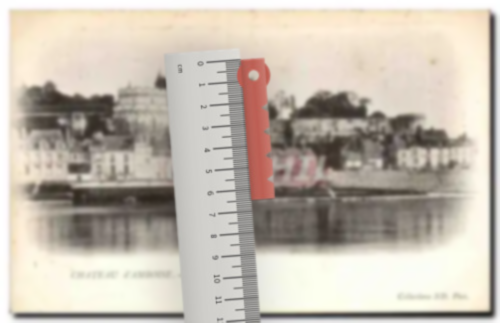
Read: value=6.5 unit=cm
